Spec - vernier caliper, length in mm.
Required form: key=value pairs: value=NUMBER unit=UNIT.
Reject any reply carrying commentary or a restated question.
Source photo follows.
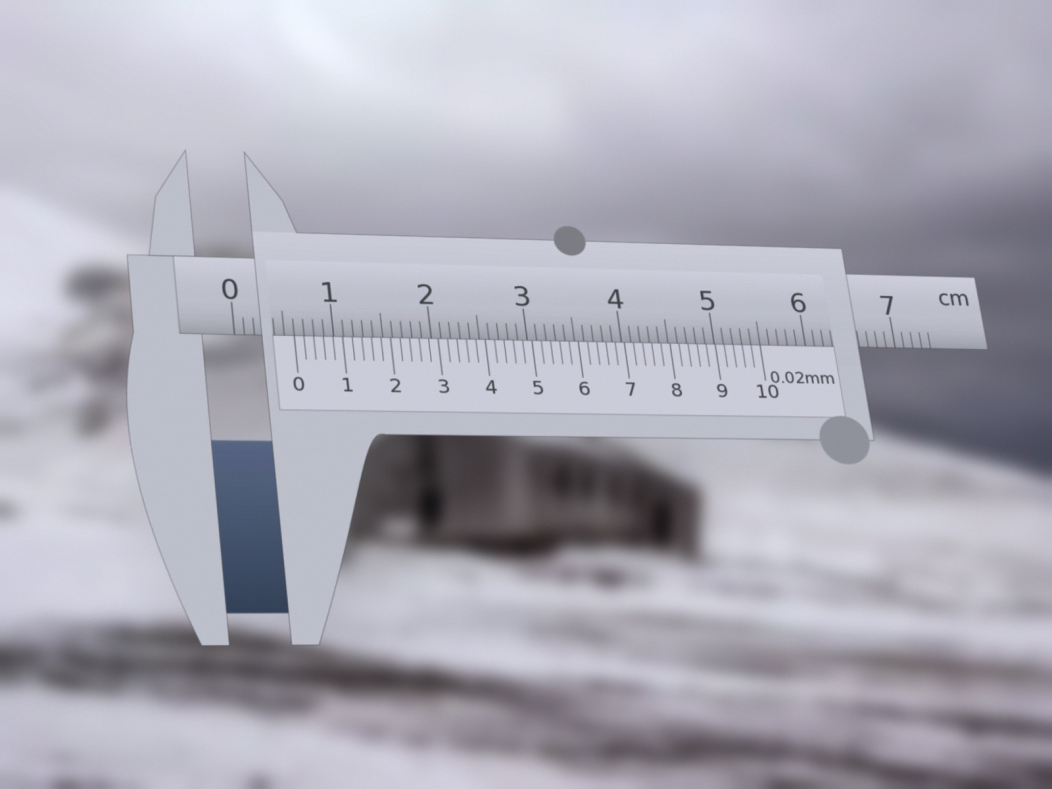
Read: value=6.0 unit=mm
